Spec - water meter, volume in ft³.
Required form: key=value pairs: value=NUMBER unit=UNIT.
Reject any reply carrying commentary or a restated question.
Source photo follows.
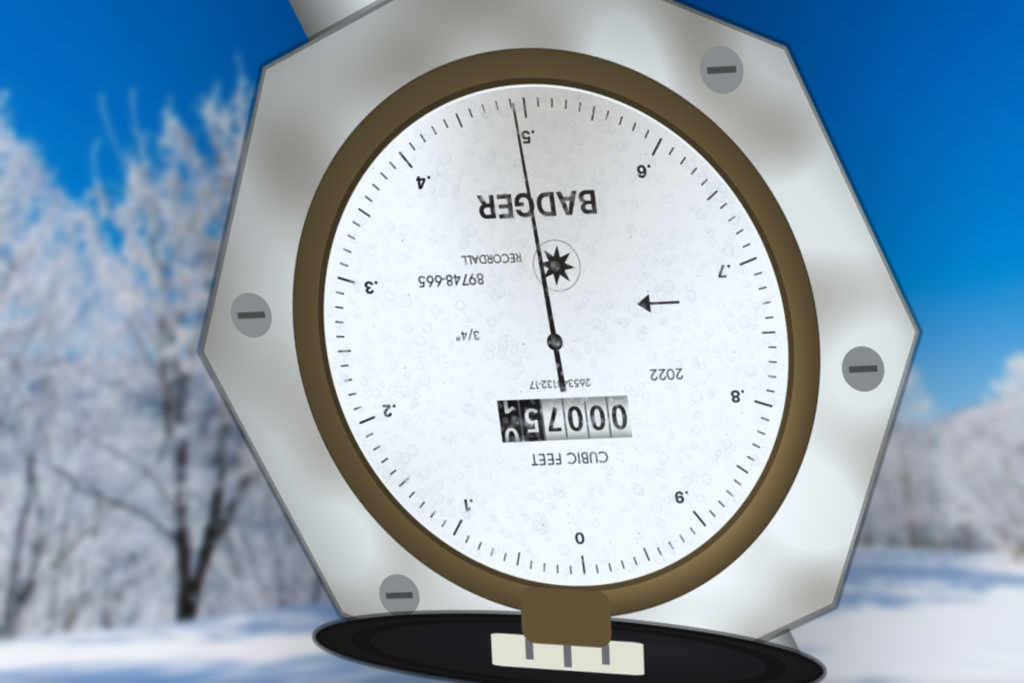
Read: value=750.49 unit=ft³
